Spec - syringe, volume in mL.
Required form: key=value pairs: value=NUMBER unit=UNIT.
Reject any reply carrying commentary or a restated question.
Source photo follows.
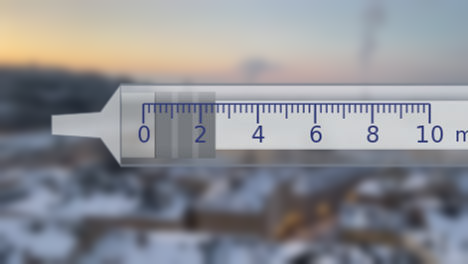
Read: value=0.4 unit=mL
